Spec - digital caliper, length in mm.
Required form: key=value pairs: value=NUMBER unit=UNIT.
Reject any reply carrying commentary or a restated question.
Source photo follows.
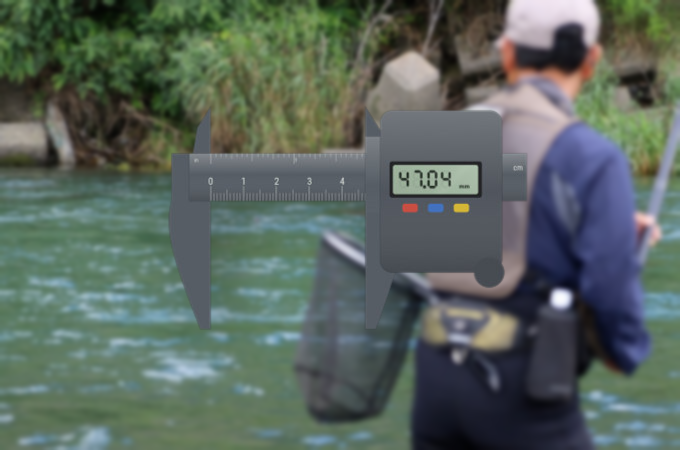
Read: value=47.04 unit=mm
